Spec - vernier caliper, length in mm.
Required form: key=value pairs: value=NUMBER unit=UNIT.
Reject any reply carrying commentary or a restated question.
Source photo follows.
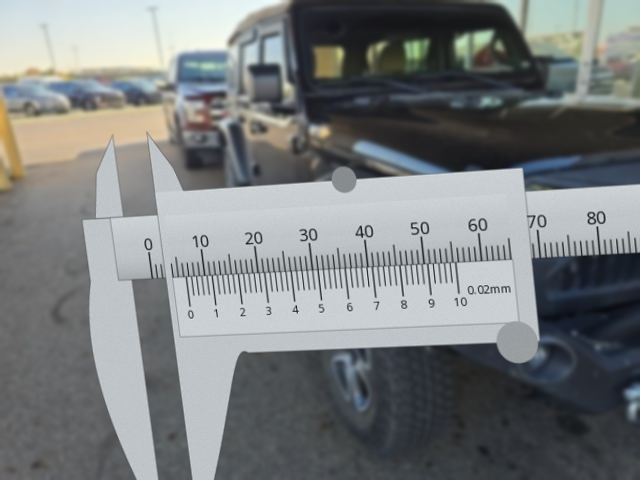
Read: value=6.5 unit=mm
